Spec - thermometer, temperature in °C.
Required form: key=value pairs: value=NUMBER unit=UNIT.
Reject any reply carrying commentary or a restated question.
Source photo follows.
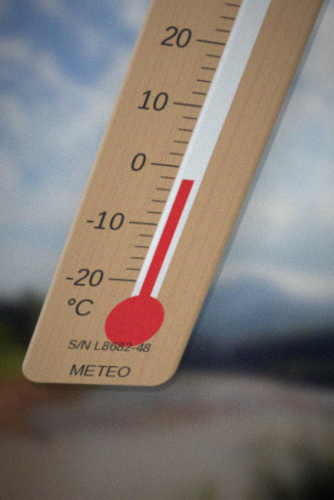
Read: value=-2 unit=°C
